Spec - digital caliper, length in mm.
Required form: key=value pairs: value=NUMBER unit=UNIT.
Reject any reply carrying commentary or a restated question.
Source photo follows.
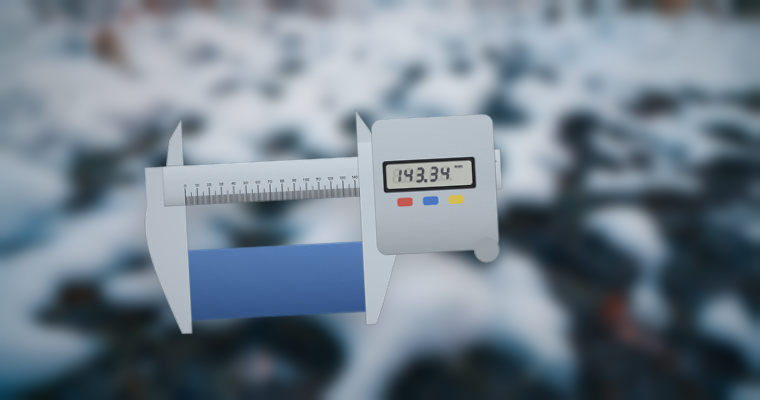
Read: value=143.34 unit=mm
